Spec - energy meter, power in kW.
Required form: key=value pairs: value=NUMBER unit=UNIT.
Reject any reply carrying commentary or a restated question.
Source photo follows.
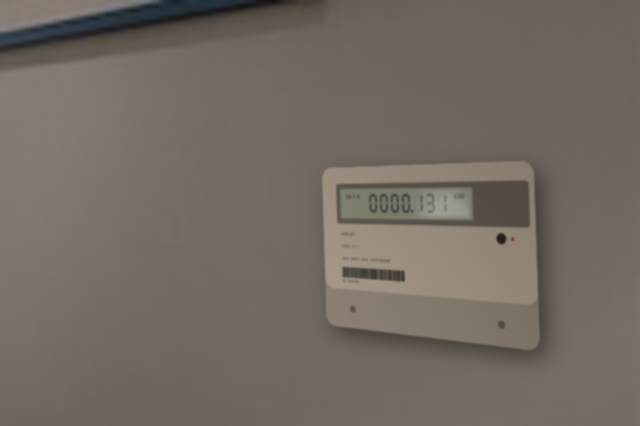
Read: value=0.131 unit=kW
